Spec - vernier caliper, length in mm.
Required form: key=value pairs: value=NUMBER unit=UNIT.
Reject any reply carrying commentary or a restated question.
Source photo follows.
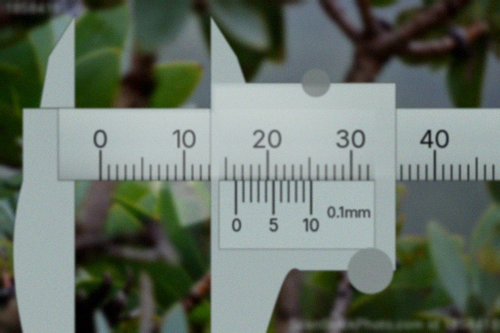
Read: value=16.2 unit=mm
